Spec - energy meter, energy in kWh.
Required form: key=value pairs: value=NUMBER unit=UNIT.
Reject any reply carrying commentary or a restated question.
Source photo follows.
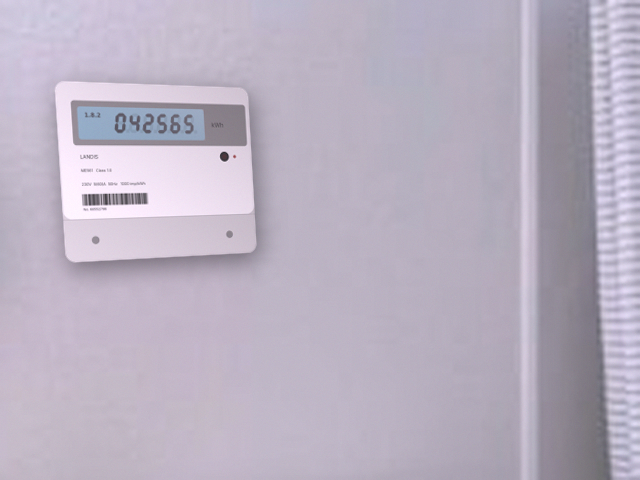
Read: value=42565 unit=kWh
